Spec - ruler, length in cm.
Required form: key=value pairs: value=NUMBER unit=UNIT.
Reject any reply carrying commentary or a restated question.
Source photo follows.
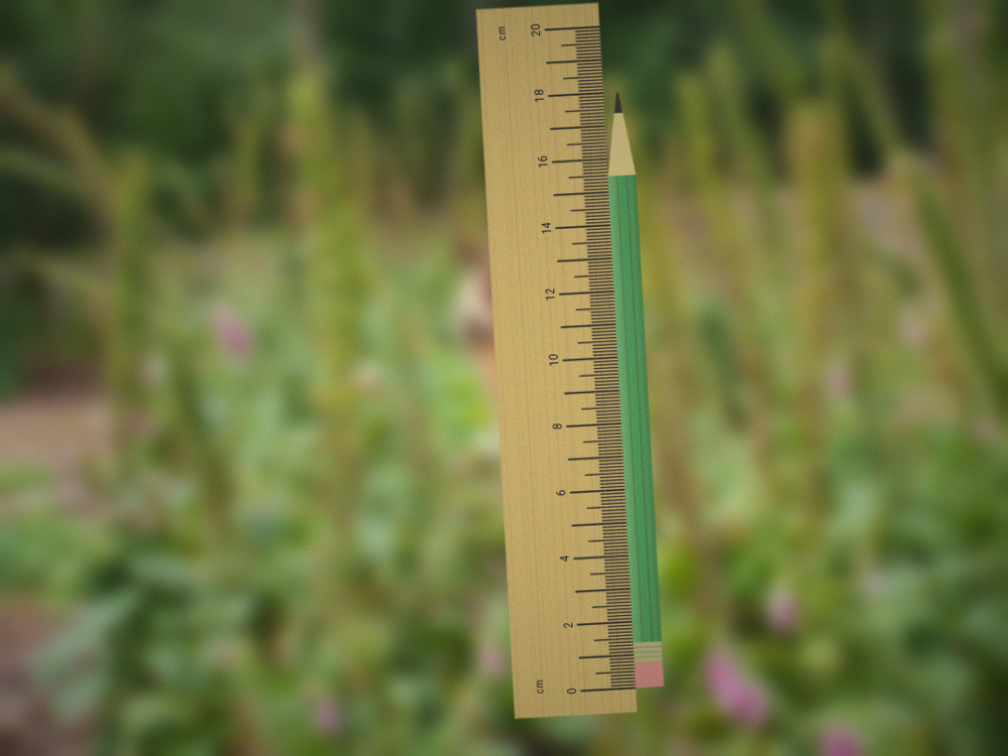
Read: value=18 unit=cm
